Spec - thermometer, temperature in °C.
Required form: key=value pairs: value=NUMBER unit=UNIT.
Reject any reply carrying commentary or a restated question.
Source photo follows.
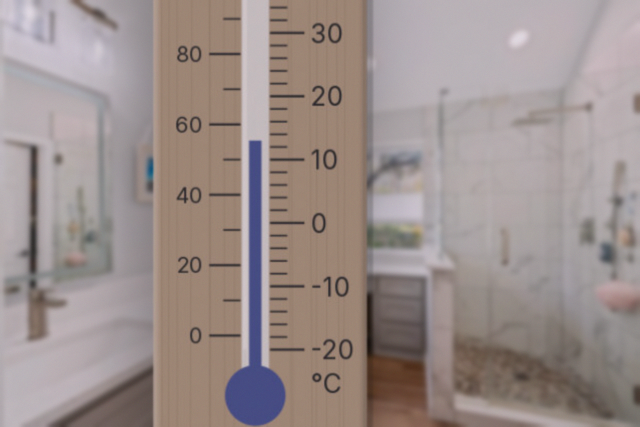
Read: value=13 unit=°C
